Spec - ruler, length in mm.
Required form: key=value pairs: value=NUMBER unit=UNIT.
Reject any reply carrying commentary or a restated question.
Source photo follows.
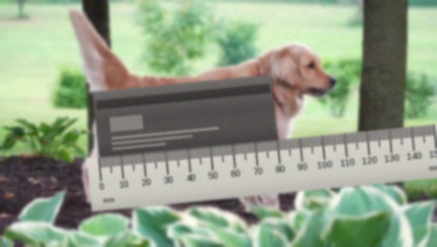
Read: value=80 unit=mm
